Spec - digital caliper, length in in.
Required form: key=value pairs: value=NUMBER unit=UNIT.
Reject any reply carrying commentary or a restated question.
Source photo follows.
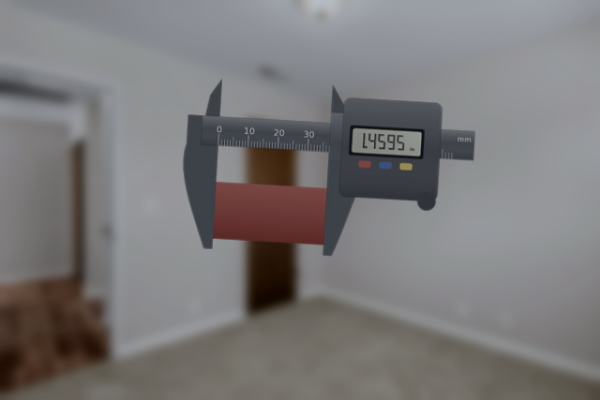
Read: value=1.4595 unit=in
